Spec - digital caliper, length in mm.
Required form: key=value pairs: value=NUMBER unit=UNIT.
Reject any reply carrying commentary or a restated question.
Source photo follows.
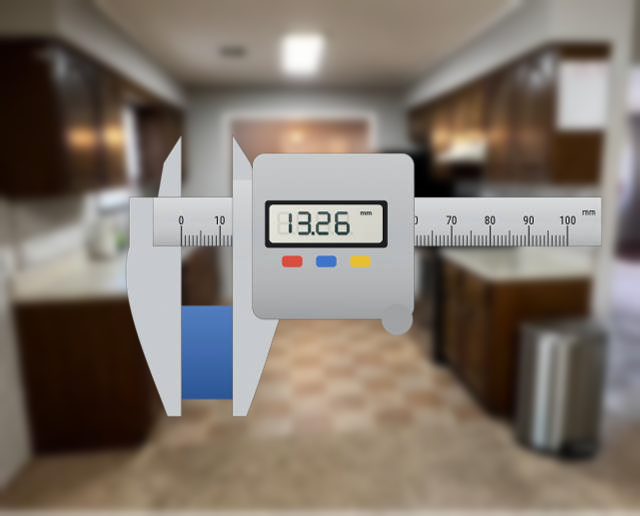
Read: value=13.26 unit=mm
